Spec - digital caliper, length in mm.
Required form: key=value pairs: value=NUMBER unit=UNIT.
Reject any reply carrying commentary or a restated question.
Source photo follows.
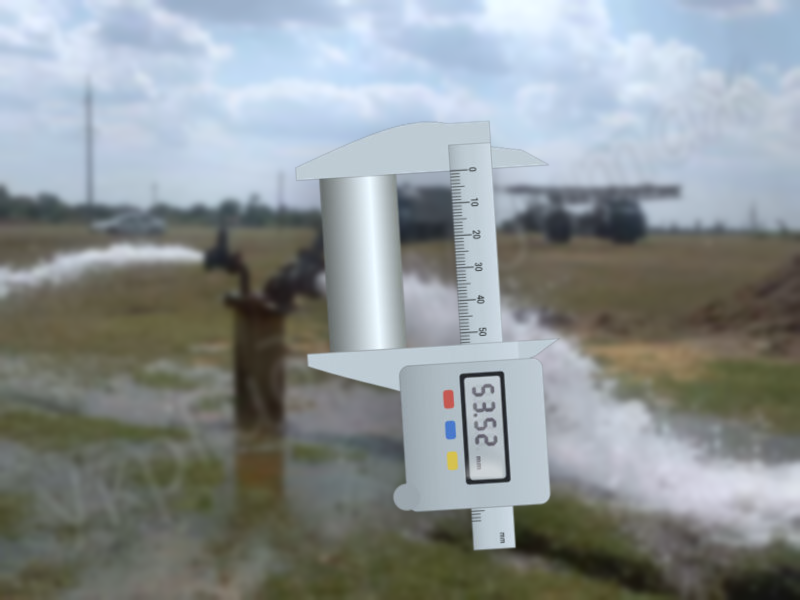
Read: value=53.52 unit=mm
